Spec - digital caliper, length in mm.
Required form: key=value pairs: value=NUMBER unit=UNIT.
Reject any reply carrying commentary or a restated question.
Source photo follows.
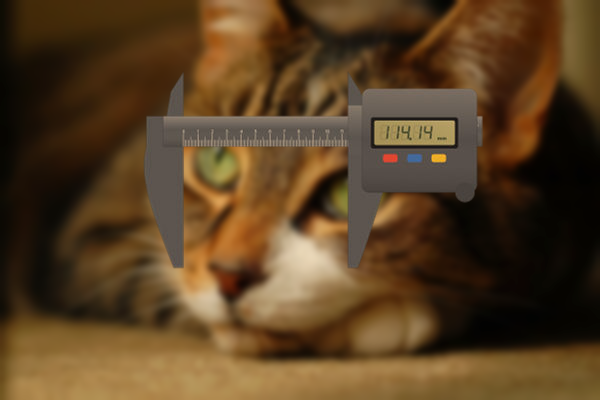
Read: value=114.14 unit=mm
